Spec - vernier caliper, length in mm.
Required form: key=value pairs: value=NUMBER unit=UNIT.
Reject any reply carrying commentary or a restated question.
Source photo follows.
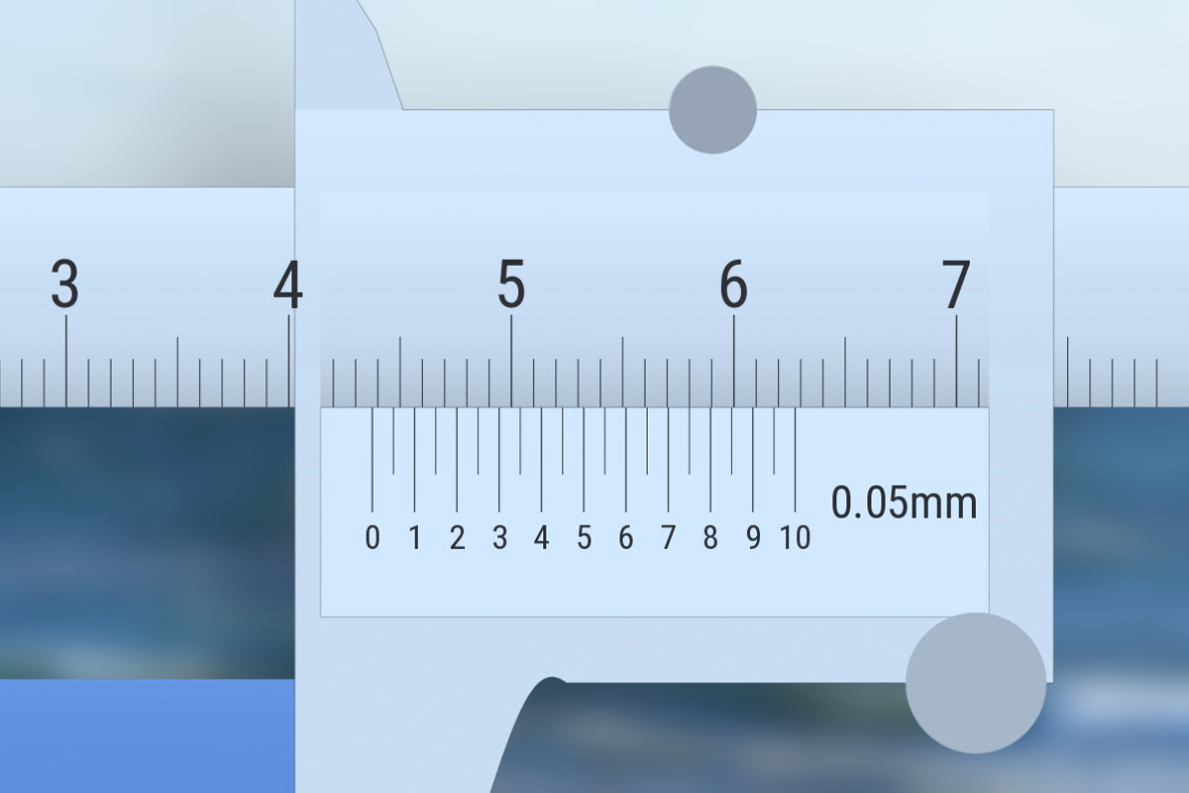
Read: value=43.75 unit=mm
